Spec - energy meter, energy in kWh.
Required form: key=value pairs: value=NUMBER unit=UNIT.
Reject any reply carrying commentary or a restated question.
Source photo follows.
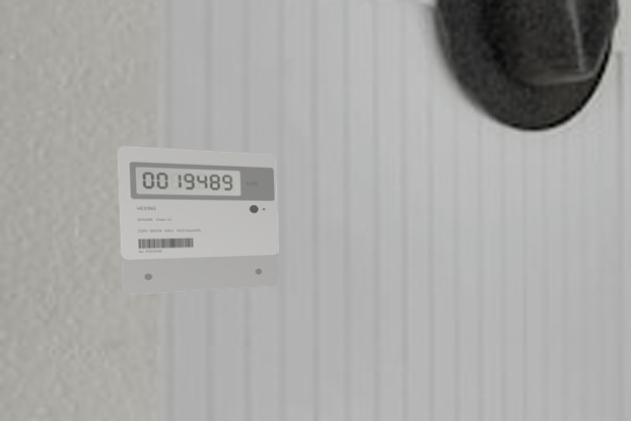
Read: value=19489 unit=kWh
